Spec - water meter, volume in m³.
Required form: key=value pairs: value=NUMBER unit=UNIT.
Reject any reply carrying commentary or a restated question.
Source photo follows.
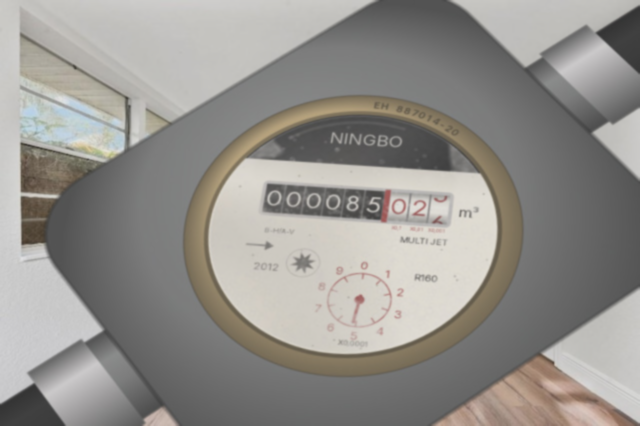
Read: value=85.0255 unit=m³
